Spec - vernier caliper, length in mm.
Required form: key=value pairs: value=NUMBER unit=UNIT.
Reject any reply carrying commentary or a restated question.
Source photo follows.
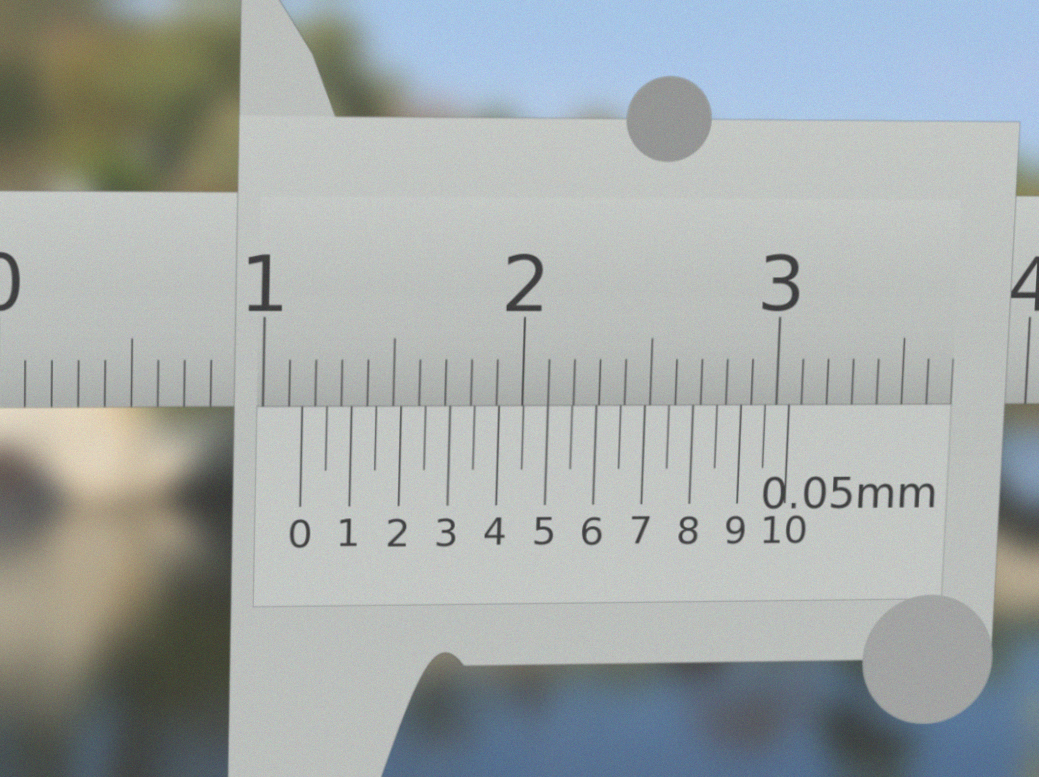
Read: value=11.50 unit=mm
